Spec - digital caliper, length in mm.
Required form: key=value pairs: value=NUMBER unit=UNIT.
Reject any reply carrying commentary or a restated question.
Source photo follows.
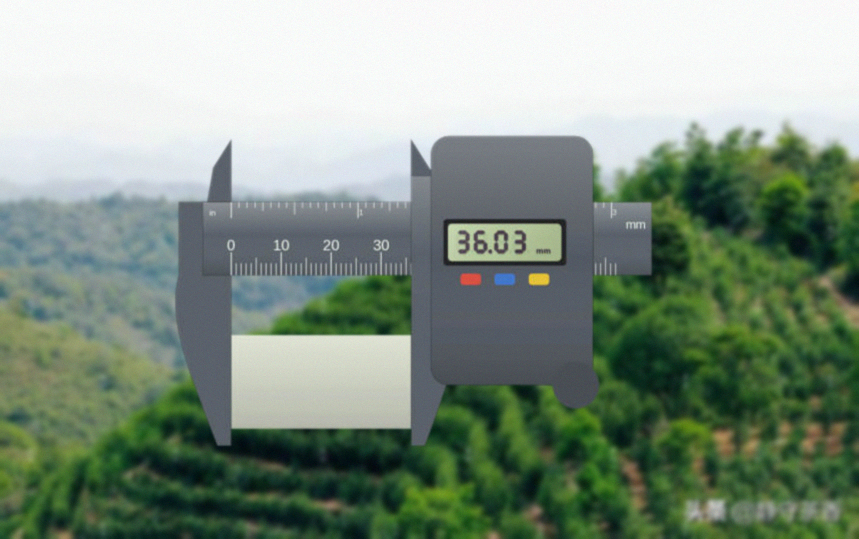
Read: value=36.03 unit=mm
